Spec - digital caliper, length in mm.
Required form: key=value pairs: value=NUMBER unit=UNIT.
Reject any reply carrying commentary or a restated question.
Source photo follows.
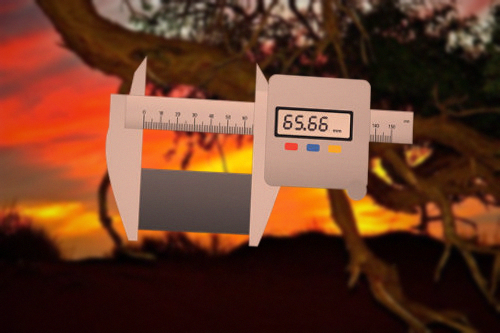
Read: value=65.66 unit=mm
